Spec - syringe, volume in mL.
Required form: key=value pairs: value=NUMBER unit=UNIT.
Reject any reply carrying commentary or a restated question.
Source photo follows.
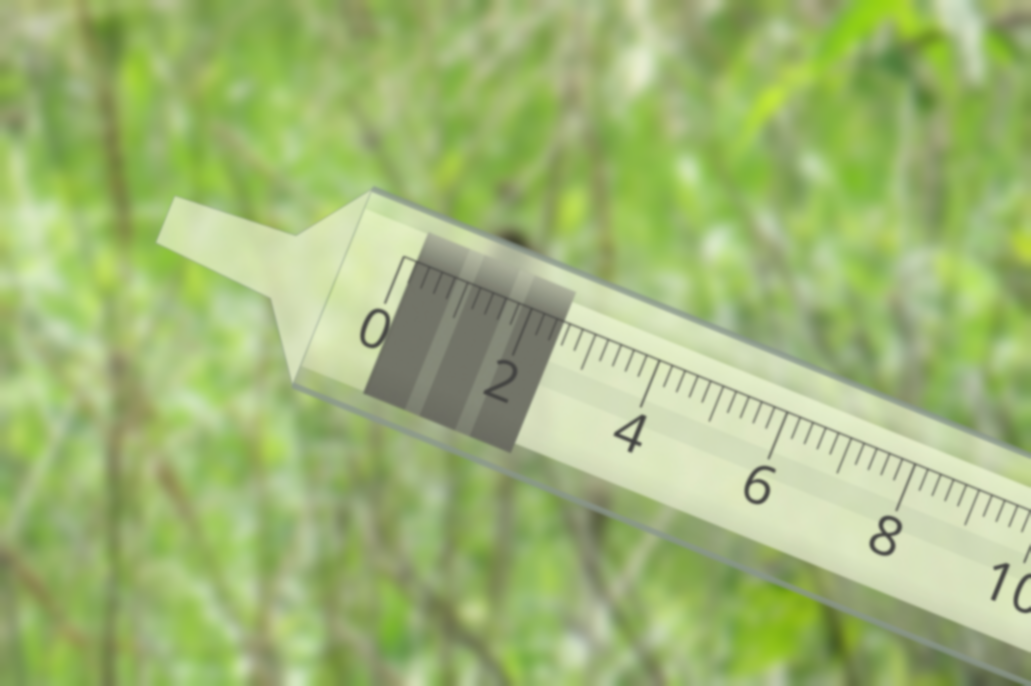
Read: value=0.2 unit=mL
